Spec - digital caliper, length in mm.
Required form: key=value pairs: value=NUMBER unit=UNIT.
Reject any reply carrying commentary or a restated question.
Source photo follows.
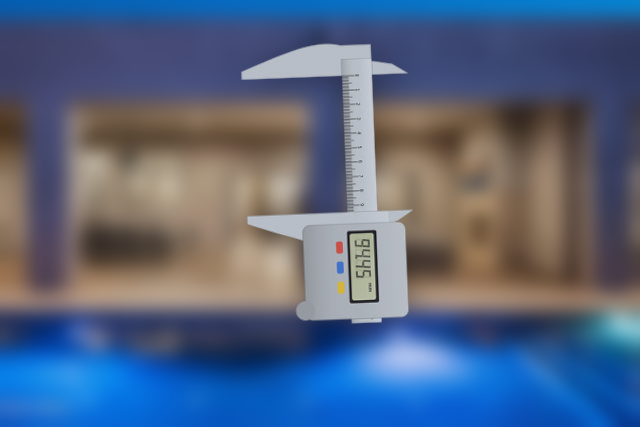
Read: value=94.45 unit=mm
